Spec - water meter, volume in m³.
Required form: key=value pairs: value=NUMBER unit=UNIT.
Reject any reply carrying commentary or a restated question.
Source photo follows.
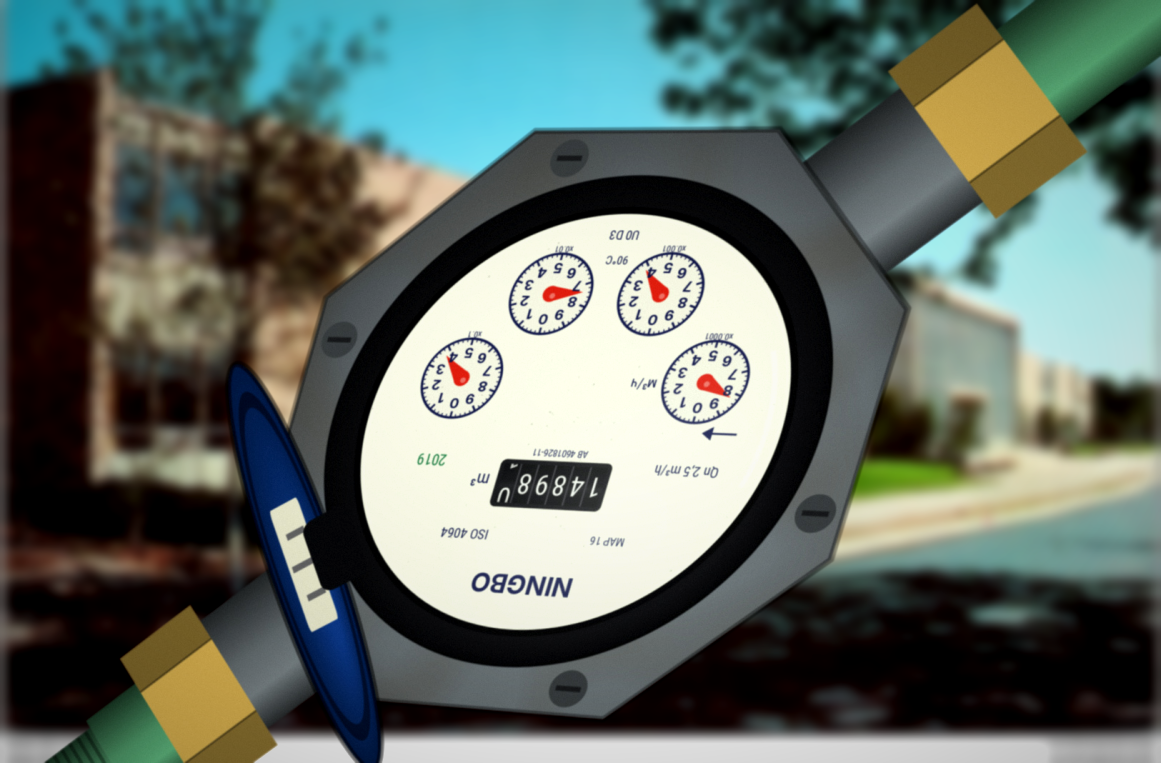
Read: value=148980.3738 unit=m³
